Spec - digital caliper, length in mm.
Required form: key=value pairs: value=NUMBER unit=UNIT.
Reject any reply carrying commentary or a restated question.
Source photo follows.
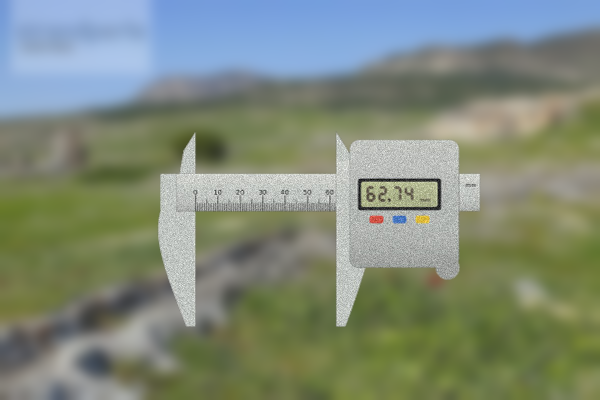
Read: value=62.74 unit=mm
